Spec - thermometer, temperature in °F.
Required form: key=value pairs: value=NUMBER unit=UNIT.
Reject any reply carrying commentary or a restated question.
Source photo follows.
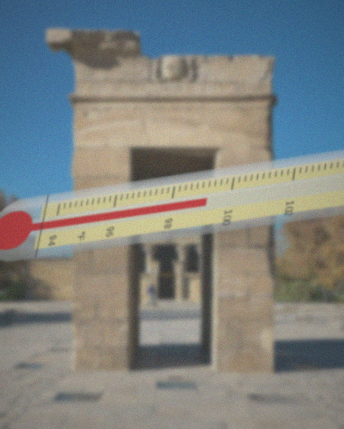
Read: value=99.2 unit=°F
